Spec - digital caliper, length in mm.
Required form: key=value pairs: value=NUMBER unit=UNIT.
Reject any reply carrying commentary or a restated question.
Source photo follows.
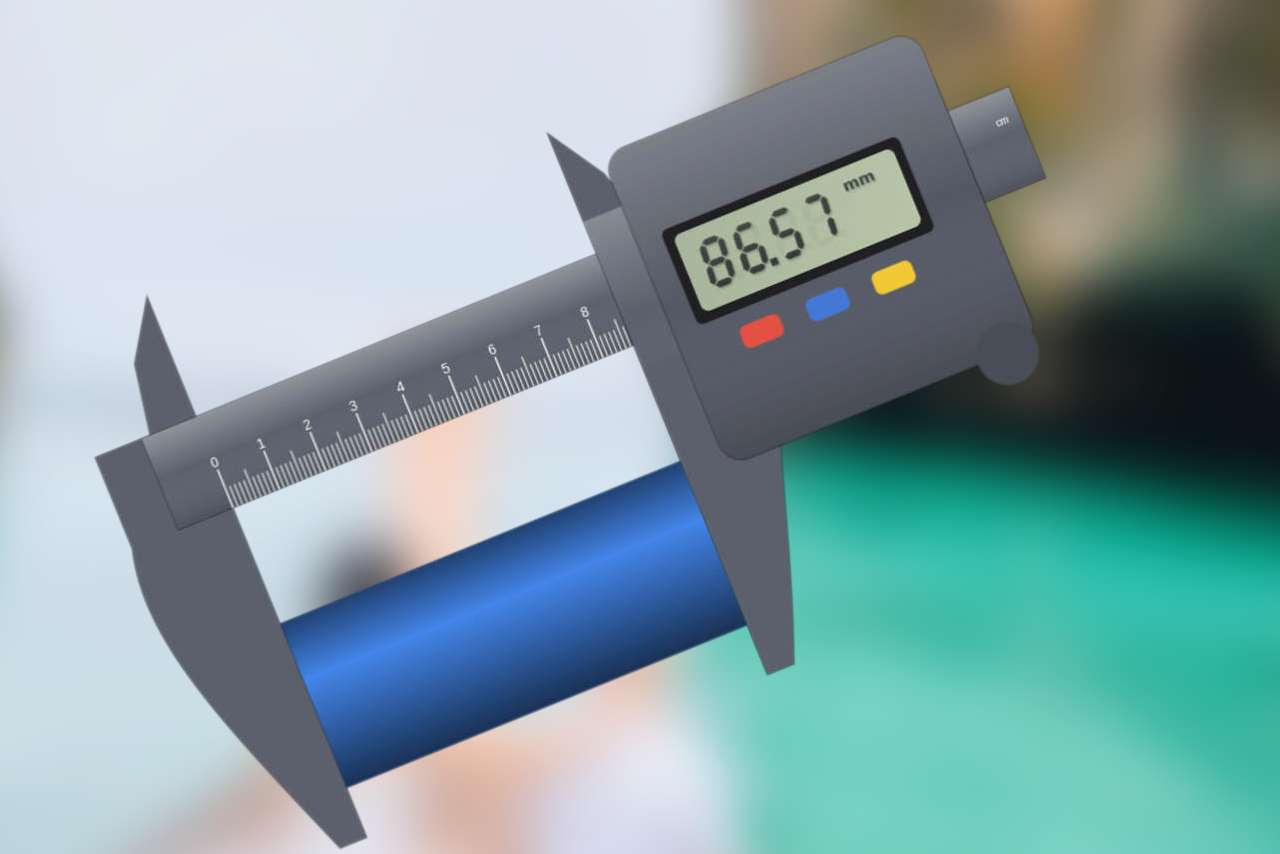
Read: value=86.57 unit=mm
